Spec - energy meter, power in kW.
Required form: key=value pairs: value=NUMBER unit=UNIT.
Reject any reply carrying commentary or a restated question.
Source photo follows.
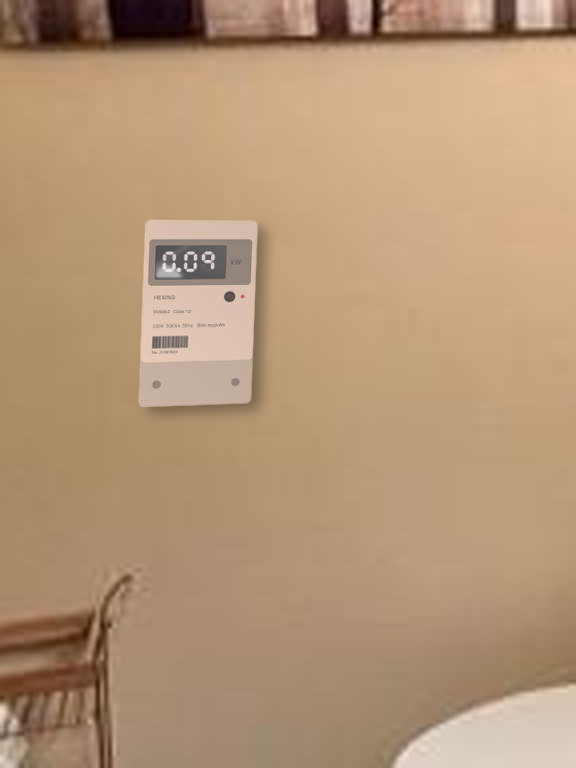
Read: value=0.09 unit=kW
